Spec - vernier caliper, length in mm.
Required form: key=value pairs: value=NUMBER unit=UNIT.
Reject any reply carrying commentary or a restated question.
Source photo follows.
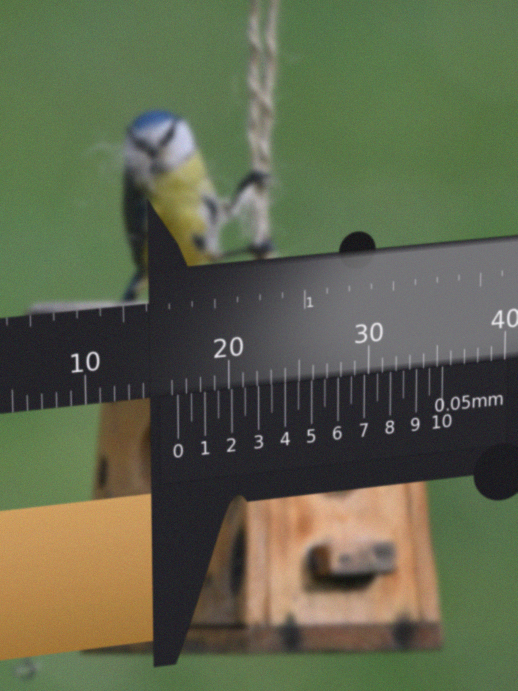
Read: value=16.4 unit=mm
